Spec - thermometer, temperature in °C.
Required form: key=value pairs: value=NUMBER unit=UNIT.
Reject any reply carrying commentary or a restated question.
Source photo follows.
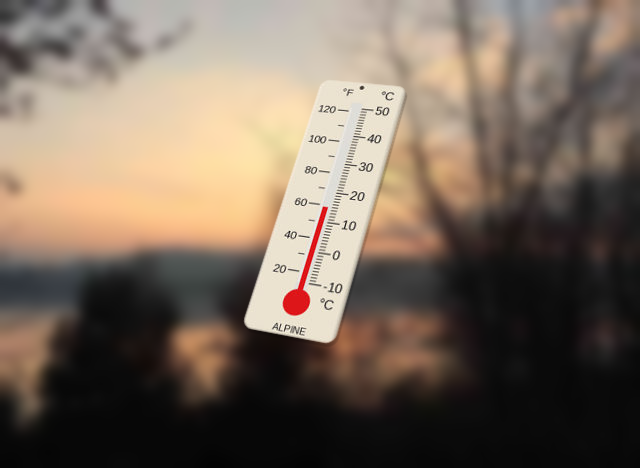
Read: value=15 unit=°C
